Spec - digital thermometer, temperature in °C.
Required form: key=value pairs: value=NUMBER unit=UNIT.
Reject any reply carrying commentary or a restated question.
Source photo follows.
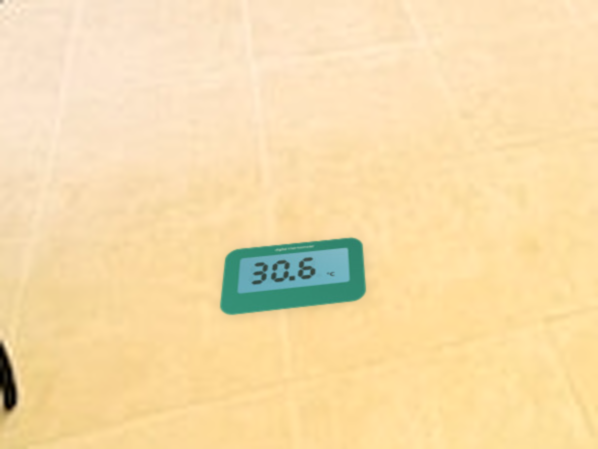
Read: value=30.6 unit=°C
